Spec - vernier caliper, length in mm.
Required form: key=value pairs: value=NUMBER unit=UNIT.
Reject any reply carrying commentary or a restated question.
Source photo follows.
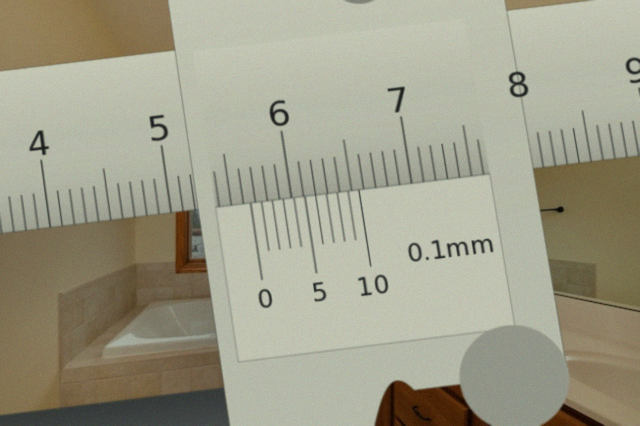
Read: value=56.6 unit=mm
